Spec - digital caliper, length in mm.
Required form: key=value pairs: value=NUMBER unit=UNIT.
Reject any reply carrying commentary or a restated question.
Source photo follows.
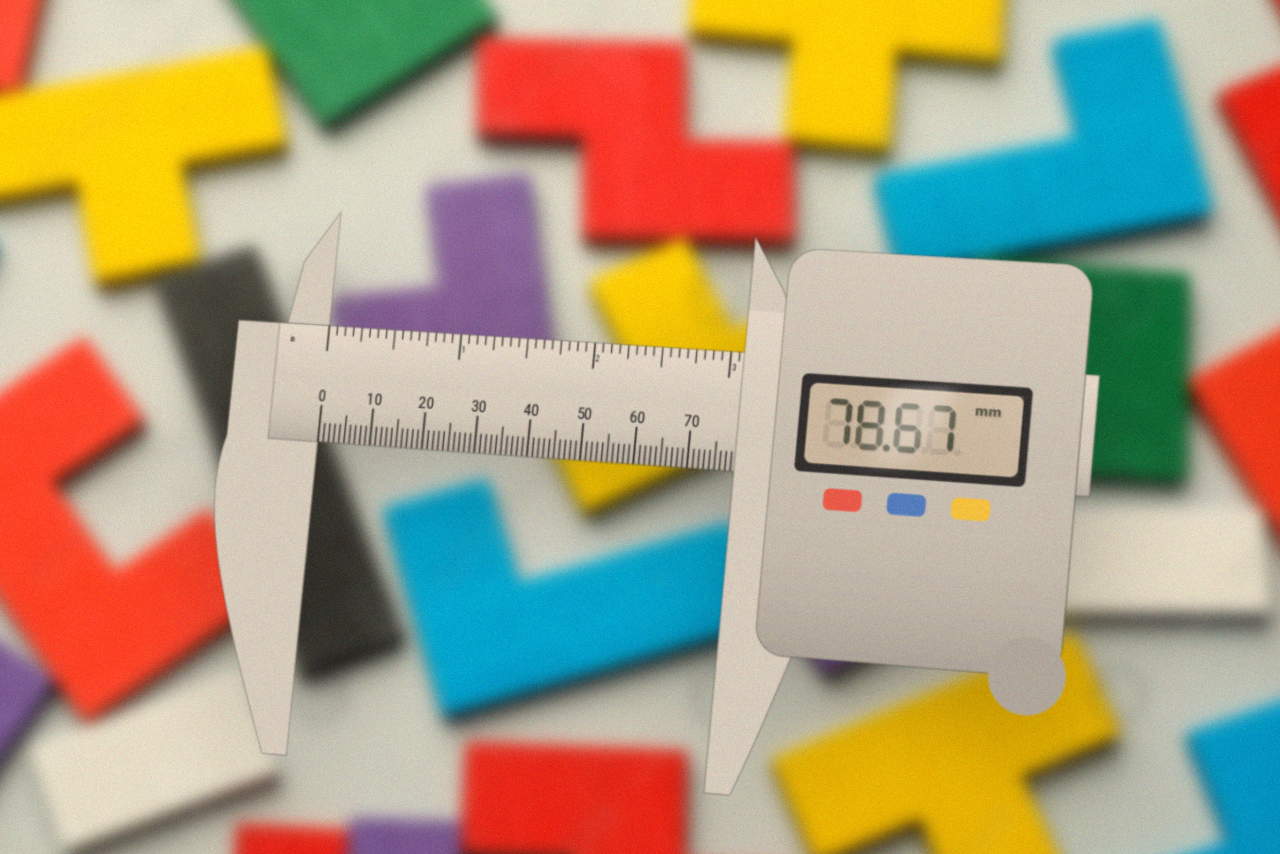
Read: value=78.67 unit=mm
